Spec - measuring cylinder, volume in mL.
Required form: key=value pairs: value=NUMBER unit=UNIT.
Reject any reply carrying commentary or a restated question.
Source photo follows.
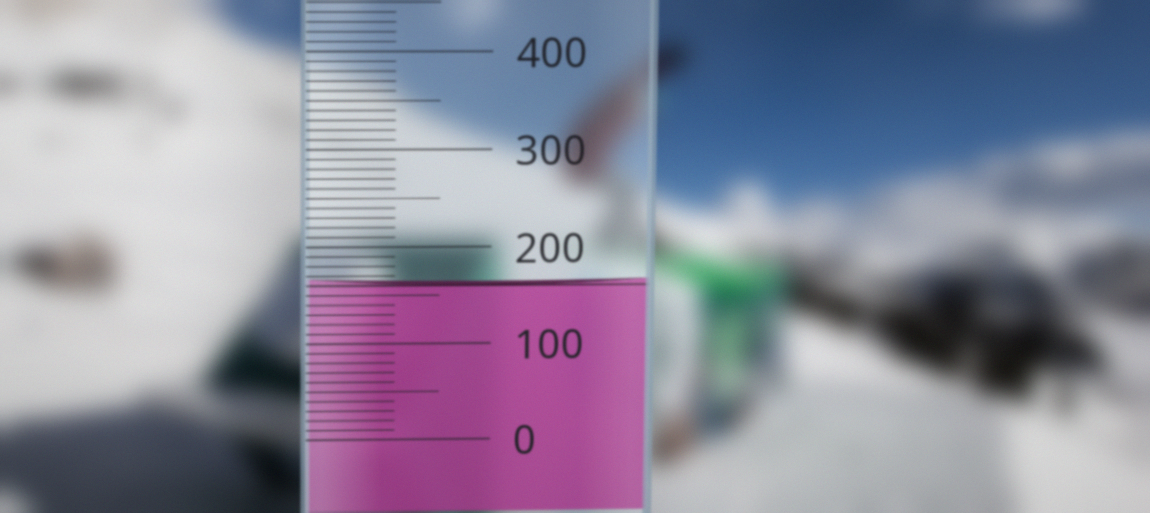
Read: value=160 unit=mL
